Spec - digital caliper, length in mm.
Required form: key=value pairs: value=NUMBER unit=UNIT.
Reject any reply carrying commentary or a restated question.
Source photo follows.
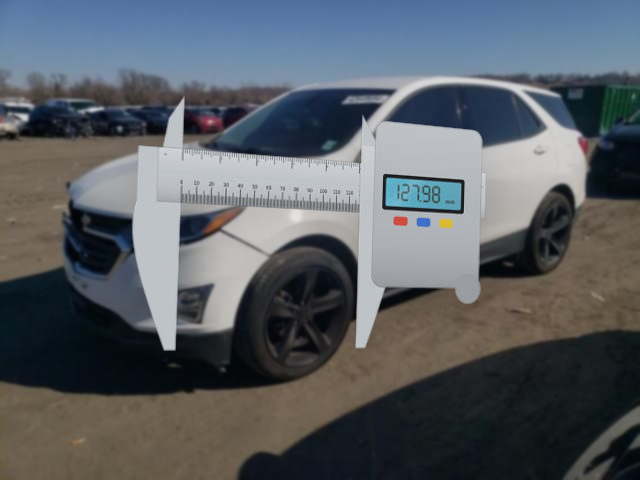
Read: value=127.98 unit=mm
